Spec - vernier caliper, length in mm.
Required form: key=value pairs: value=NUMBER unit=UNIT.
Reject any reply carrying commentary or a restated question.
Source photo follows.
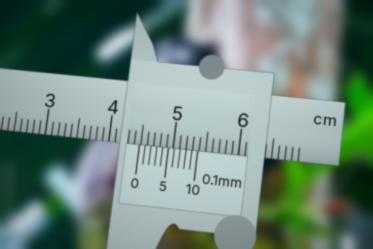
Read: value=44.8 unit=mm
